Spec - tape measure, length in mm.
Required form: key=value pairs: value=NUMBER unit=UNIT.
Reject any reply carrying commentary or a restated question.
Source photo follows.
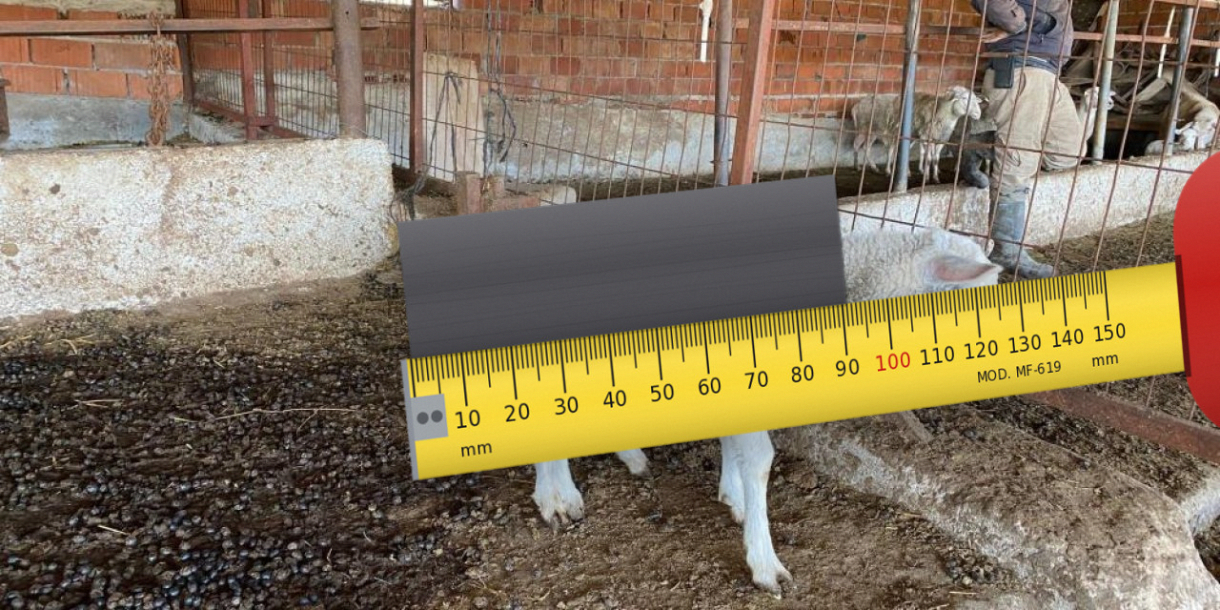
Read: value=91 unit=mm
